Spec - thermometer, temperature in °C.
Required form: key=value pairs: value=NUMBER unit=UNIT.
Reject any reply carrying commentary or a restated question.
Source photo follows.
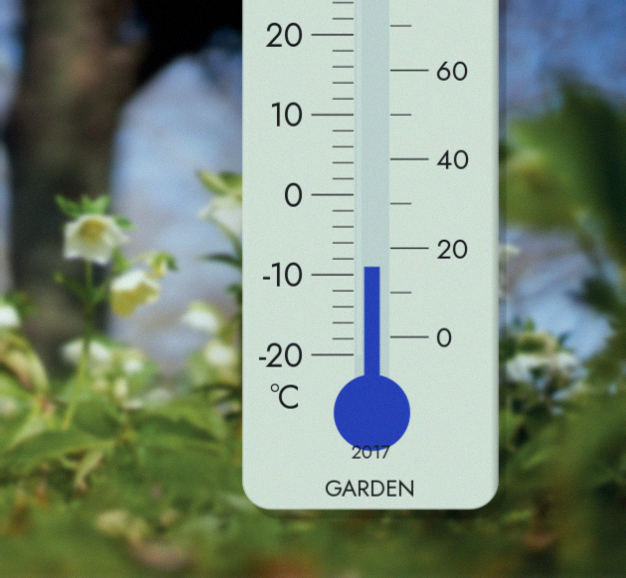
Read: value=-9 unit=°C
